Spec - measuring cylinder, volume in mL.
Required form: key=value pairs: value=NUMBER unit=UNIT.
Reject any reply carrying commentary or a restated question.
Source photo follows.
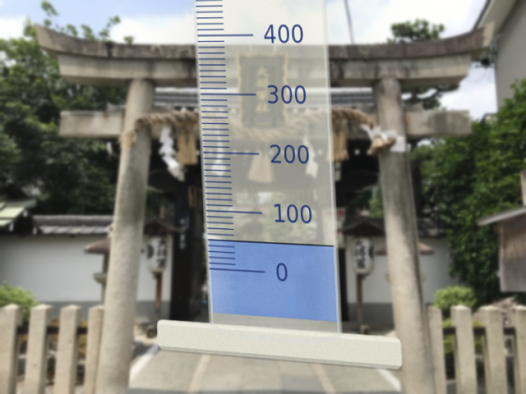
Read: value=50 unit=mL
